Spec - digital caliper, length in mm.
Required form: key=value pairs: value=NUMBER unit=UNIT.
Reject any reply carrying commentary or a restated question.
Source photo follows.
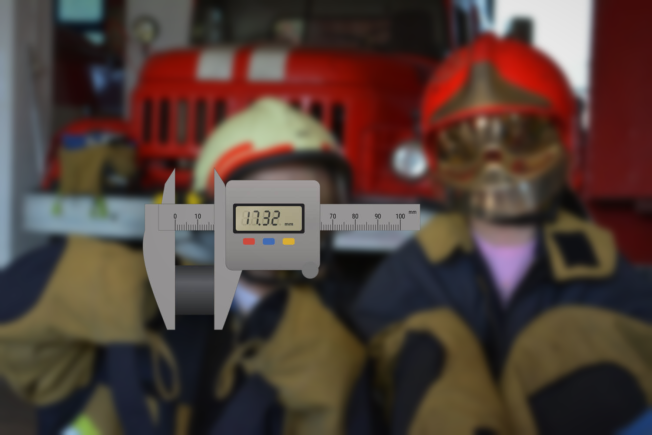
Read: value=17.32 unit=mm
